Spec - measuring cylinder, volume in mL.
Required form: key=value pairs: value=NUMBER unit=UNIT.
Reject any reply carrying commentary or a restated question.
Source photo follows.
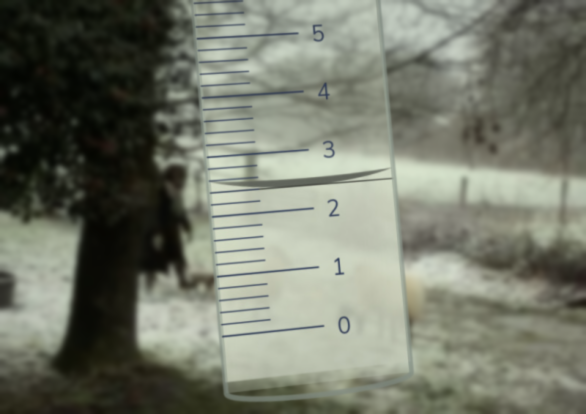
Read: value=2.4 unit=mL
